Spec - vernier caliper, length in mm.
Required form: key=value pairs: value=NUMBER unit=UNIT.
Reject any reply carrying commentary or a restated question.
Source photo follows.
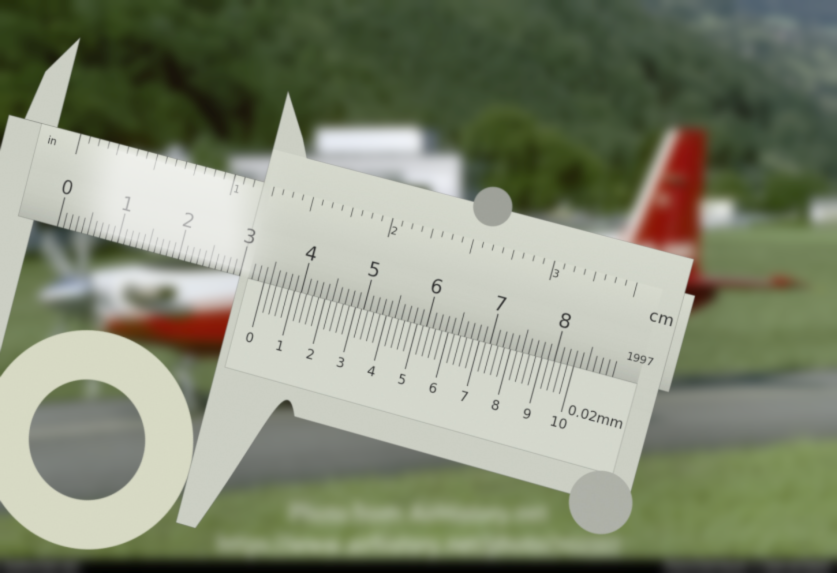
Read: value=34.0 unit=mm
